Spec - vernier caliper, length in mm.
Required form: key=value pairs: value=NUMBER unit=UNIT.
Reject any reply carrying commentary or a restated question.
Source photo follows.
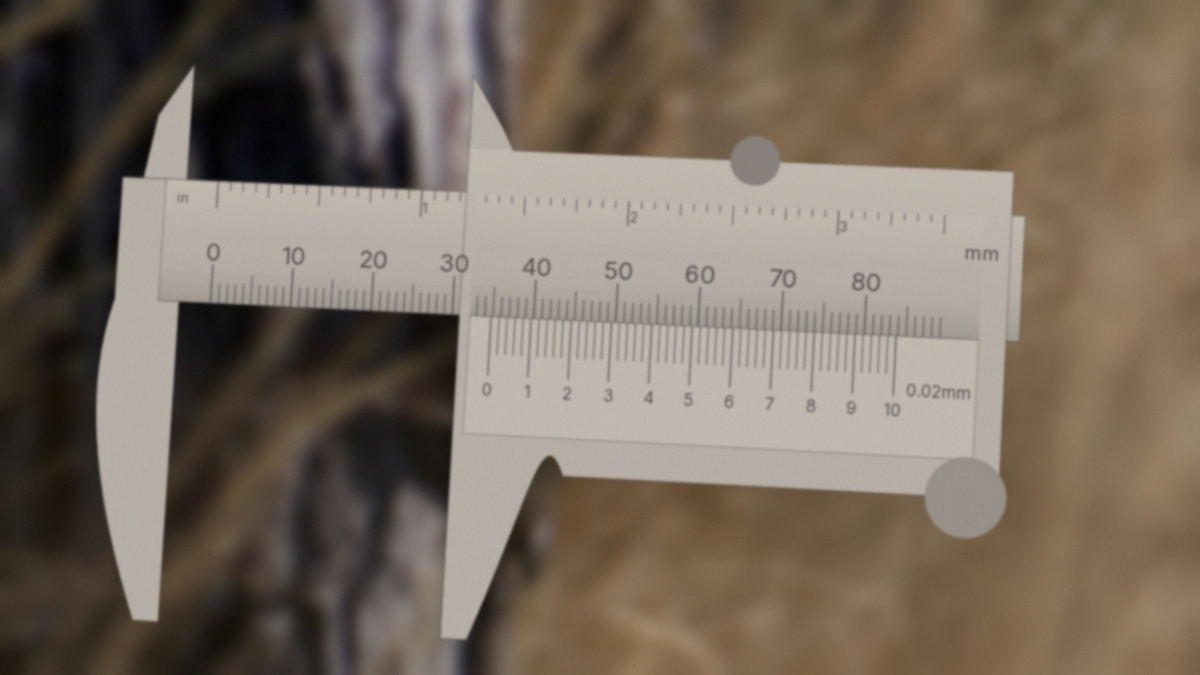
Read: value=34.8 unit=mm
